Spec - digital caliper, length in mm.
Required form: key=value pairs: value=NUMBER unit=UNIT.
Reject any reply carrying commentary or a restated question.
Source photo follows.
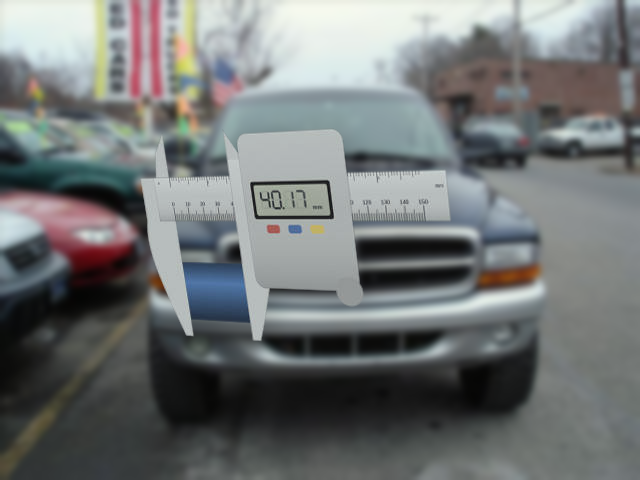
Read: value=40.17 unit=mm
